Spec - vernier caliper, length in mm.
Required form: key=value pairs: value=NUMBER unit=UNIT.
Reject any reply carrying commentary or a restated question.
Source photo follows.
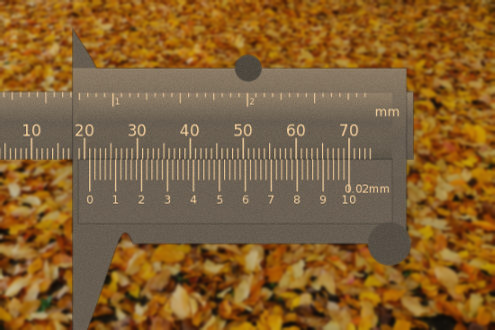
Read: value=21.0 unit=mm
